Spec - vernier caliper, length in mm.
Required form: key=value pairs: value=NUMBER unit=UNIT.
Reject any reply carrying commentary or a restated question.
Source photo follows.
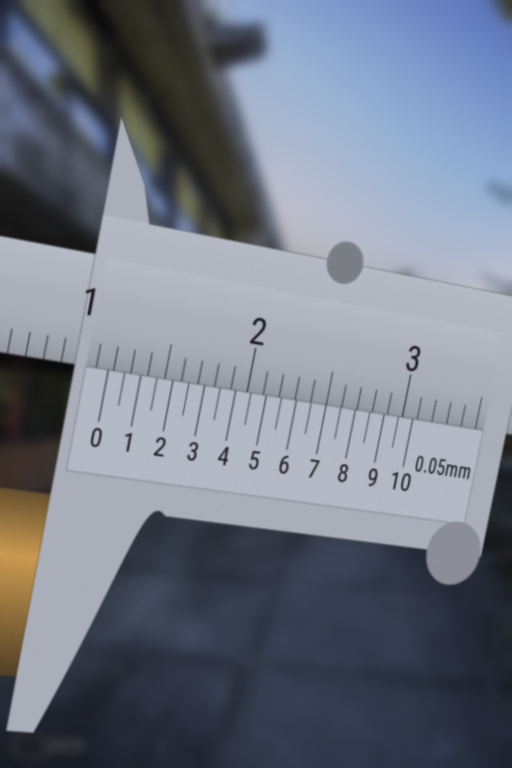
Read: value=11.7 unit=mm
